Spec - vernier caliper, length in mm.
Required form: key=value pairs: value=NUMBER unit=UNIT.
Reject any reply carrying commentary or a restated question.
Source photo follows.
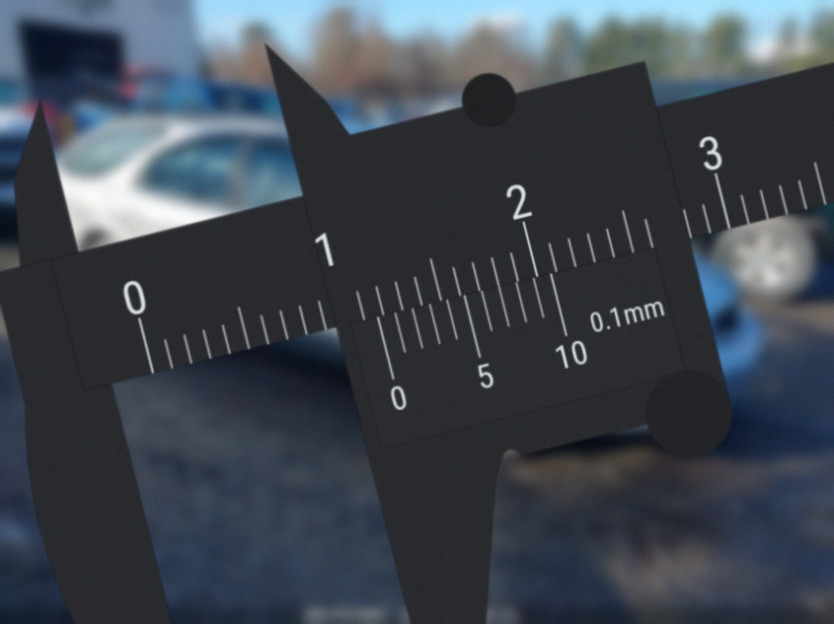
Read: value=11.7 unit=mm
